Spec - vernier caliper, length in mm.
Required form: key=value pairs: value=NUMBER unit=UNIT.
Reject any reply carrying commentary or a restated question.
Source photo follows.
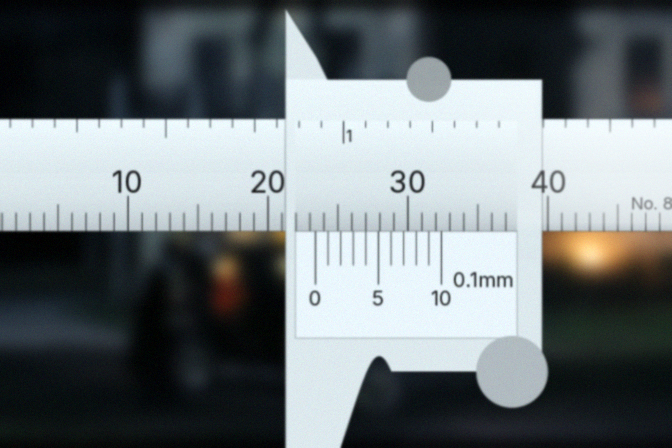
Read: value=23.4 unit=mm
